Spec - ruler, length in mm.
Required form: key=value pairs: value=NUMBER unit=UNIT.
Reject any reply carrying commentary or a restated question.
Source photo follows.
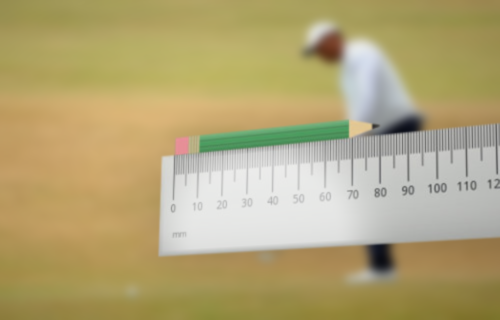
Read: value=80 unit=mm
